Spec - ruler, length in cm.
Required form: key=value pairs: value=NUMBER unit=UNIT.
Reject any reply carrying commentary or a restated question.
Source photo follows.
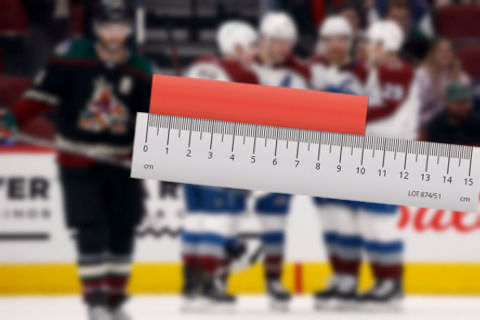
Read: value=10 unit=cm
